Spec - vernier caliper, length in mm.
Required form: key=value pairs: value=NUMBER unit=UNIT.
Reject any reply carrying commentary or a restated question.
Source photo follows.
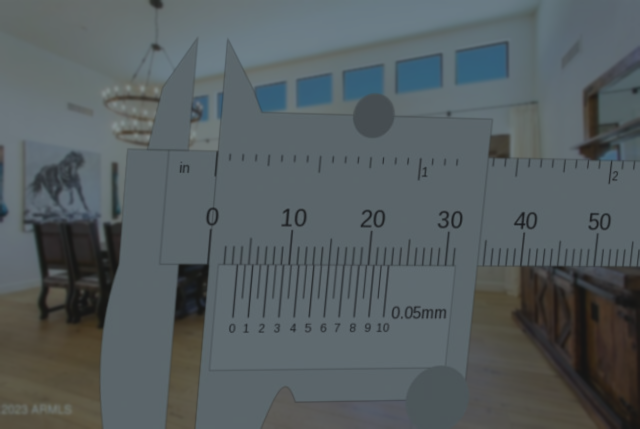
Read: value=3.6 unit=mm
